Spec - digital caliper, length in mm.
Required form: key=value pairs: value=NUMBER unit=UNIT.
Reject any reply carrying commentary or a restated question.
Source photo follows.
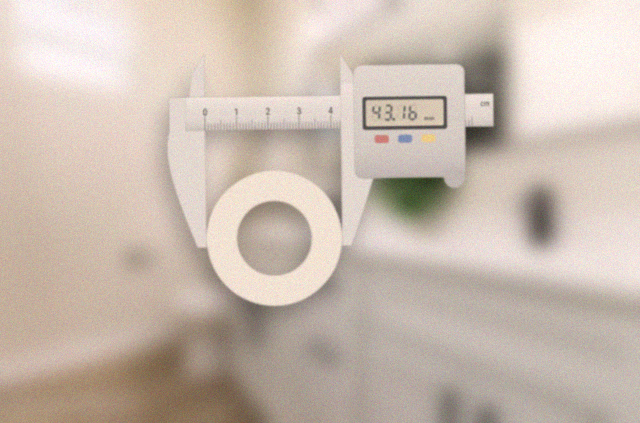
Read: value=43.16 unit=mm
